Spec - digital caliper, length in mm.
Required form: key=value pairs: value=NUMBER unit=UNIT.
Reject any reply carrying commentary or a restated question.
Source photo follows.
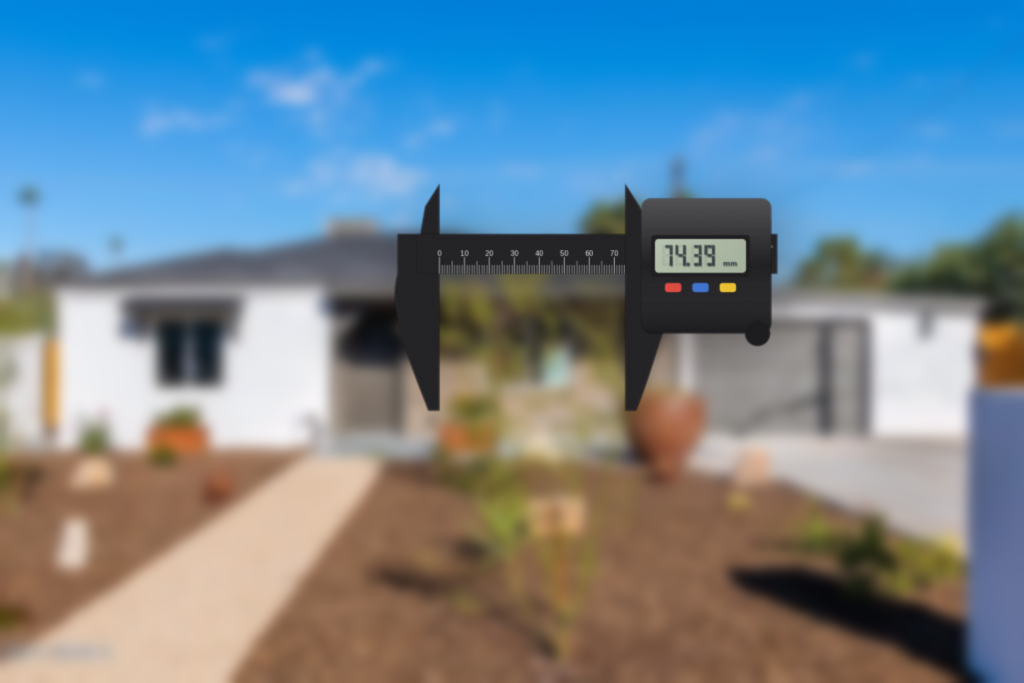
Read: value=74.39 unit=mm
